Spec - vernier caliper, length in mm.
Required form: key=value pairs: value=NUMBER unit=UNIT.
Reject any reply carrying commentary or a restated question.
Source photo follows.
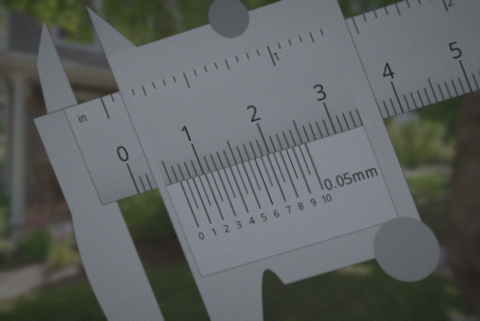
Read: value=6.4 unit=mm
